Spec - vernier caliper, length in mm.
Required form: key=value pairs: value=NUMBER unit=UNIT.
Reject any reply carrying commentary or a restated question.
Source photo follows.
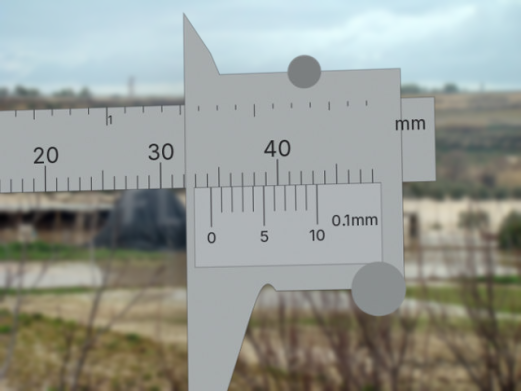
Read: value=34.3 unit=mm
